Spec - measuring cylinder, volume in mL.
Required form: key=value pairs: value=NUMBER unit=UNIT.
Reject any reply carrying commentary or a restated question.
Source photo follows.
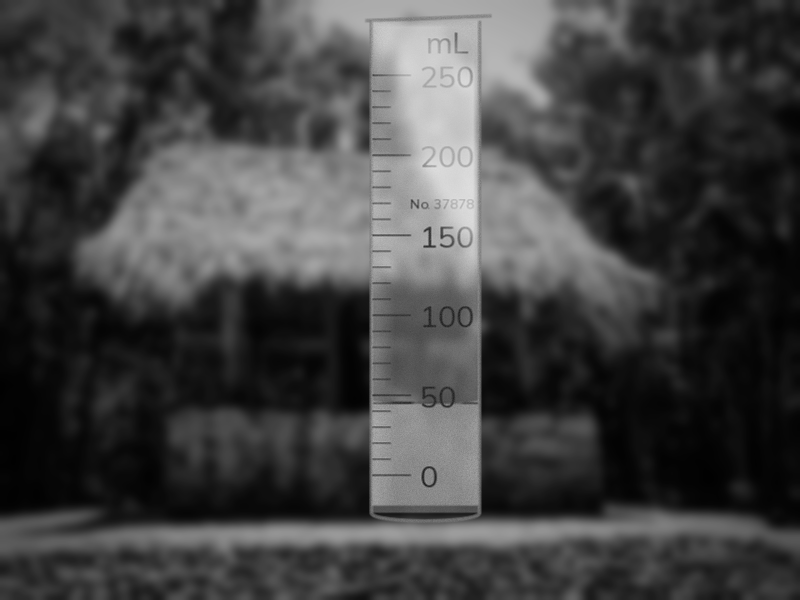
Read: value=45 unit=mL
